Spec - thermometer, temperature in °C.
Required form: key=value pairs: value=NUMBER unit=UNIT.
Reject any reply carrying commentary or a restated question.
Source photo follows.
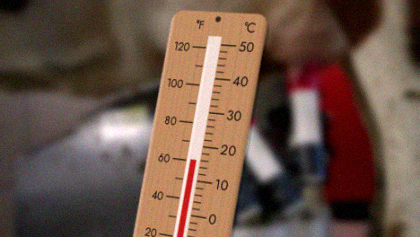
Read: value=16 unit=°C
